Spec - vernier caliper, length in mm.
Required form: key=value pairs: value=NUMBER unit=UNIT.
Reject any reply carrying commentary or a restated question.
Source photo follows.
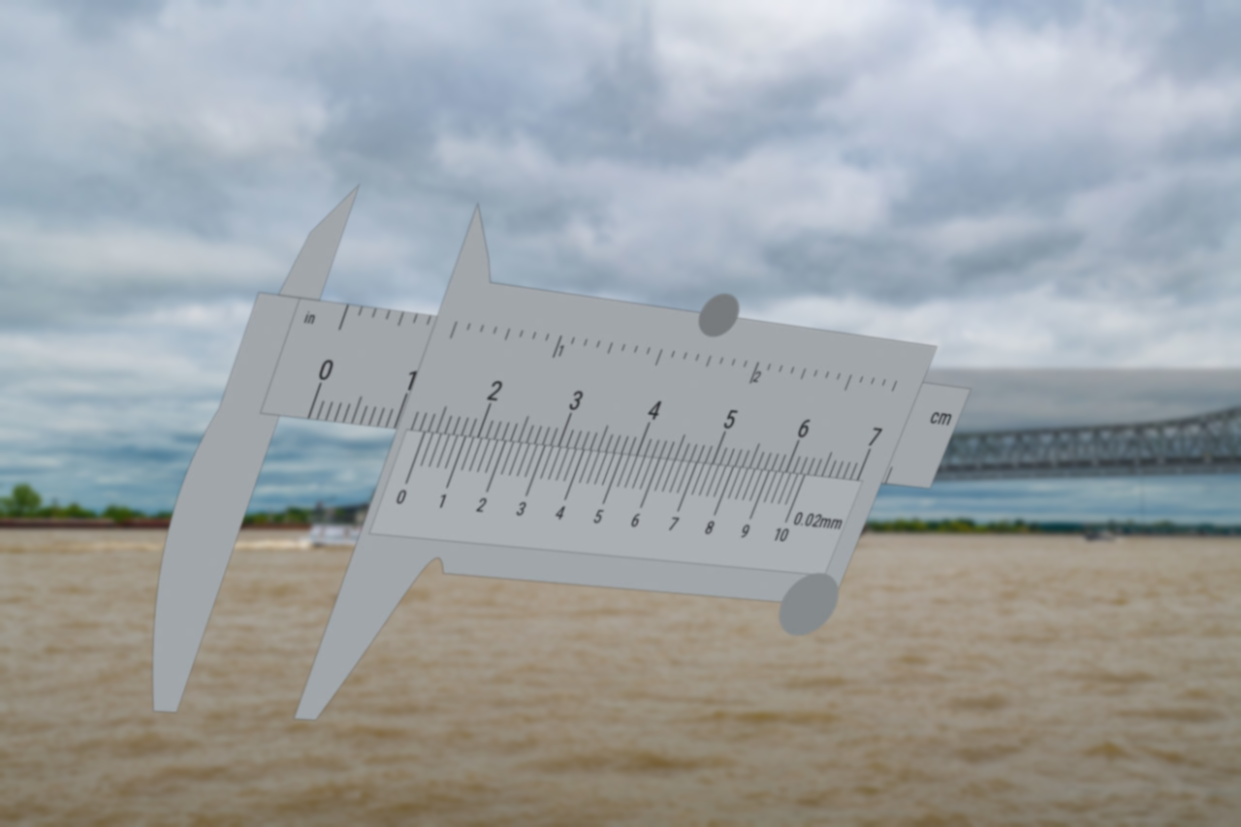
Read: value=13.6 unit=mm
